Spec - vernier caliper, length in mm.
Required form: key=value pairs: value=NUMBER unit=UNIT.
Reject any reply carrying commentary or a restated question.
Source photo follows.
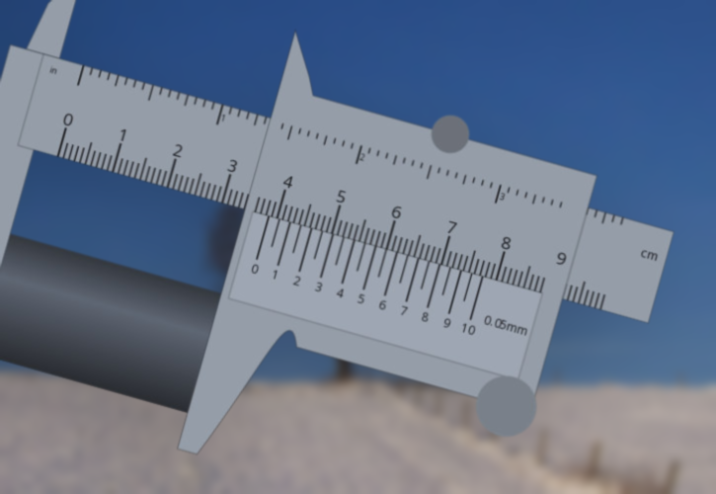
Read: value=38.5 unit=mm
